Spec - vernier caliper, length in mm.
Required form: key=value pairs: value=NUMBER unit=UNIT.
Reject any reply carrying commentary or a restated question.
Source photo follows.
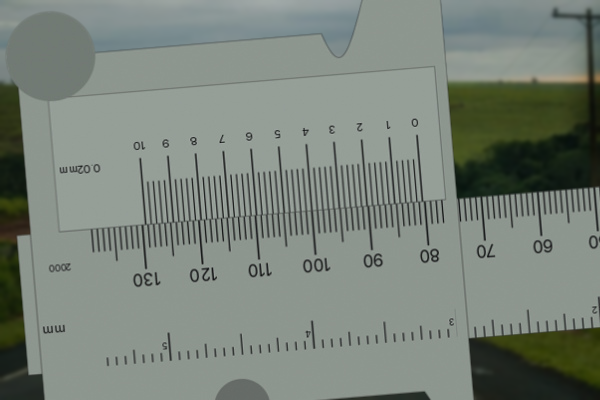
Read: value=80.4 unit=mm
